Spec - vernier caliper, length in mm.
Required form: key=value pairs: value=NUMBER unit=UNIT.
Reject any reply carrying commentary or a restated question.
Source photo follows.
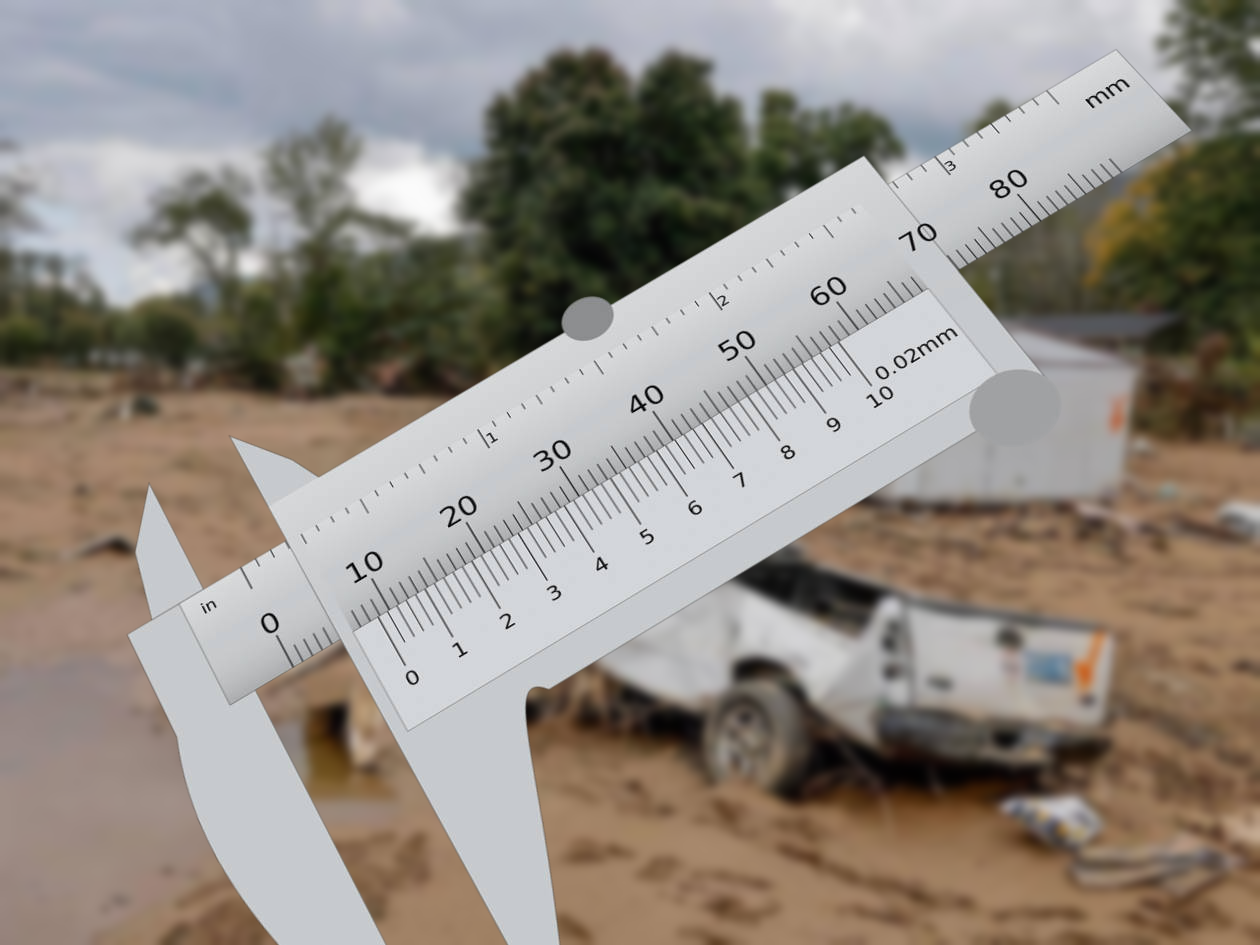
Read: value=8.8 unit=mm
